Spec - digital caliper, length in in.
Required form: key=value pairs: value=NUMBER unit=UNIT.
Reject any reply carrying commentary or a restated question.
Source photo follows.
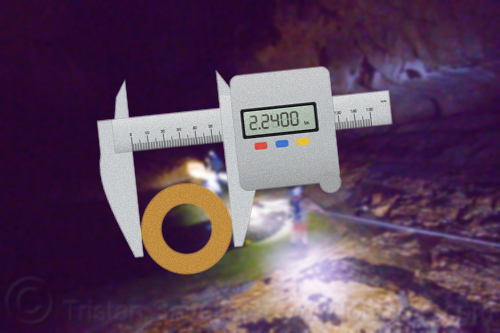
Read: value=2.2400 unit=in
